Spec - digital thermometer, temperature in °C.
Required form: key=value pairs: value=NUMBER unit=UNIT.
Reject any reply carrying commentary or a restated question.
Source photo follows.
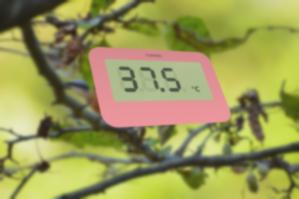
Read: value=37.5 unit=°C
